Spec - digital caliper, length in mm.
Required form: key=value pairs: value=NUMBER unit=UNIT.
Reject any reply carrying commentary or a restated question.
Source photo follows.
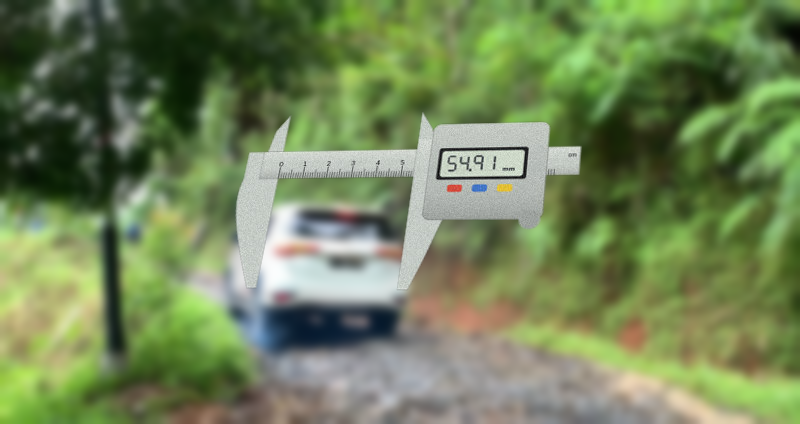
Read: value=54.91 unit=mm
